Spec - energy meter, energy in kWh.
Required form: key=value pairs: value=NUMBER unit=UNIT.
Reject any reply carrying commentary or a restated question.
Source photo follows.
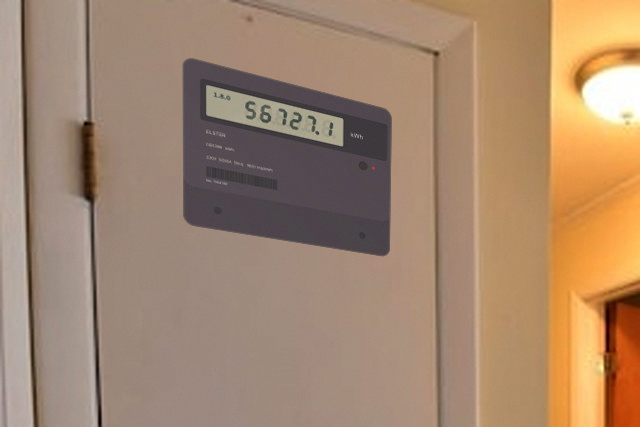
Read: value=56727.1 unit=kWh
